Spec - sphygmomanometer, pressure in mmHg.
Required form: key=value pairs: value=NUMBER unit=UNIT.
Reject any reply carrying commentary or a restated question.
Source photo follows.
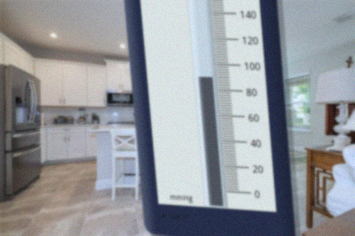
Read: value=90 unit=mmHg
